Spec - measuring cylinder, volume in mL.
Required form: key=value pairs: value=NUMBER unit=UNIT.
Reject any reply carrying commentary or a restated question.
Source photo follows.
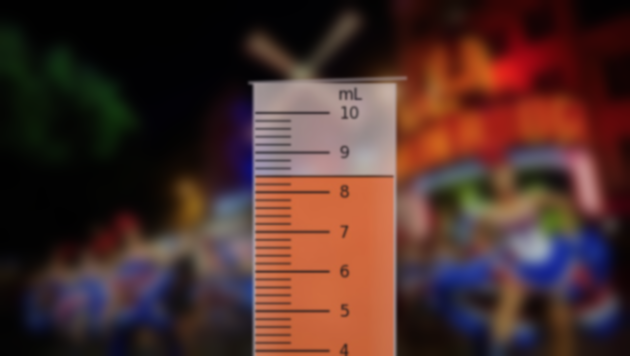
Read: value=8.4 unit=mL
